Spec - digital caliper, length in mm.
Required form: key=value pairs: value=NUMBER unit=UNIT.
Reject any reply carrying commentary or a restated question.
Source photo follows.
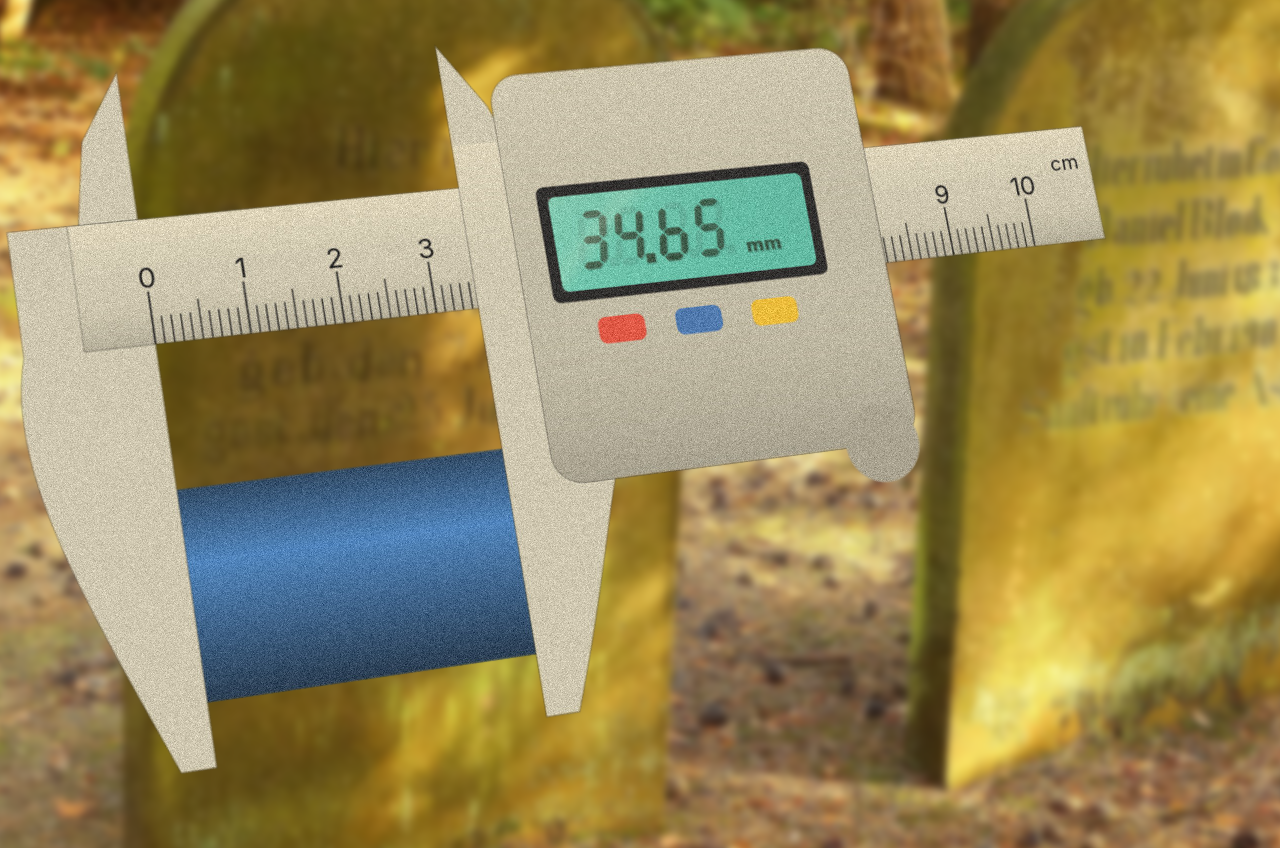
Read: value=34.65 unit=mm
